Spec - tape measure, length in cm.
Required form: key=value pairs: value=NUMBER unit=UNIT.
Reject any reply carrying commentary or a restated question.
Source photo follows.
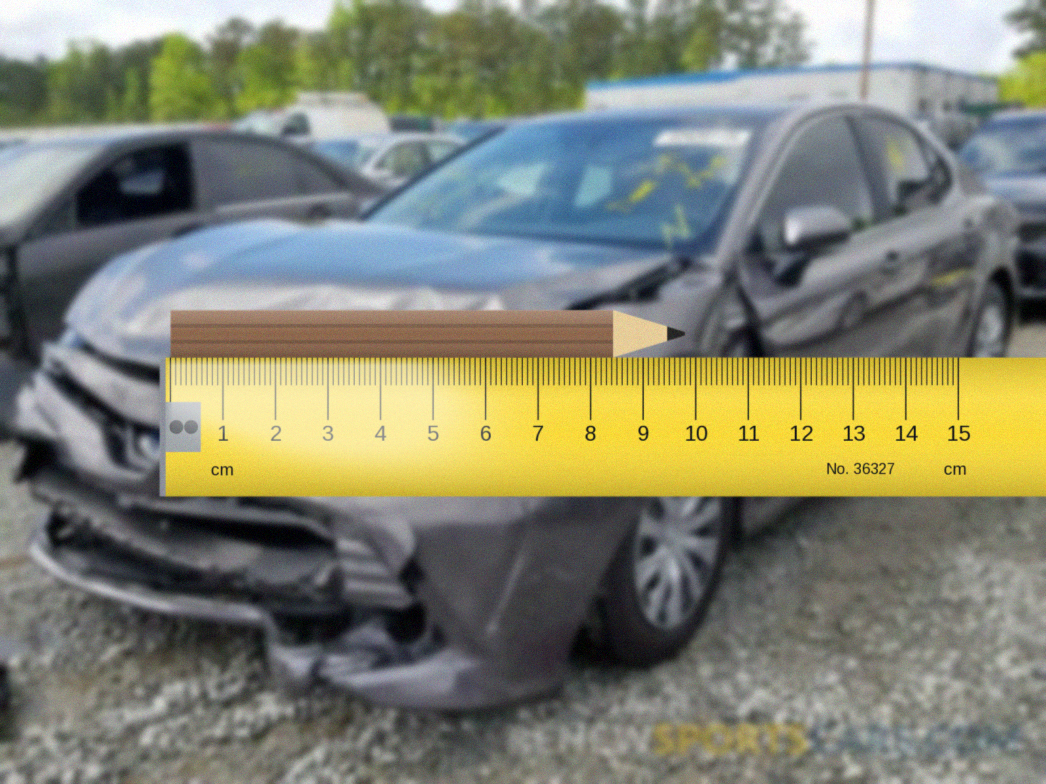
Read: value=9.8 unit=cm
